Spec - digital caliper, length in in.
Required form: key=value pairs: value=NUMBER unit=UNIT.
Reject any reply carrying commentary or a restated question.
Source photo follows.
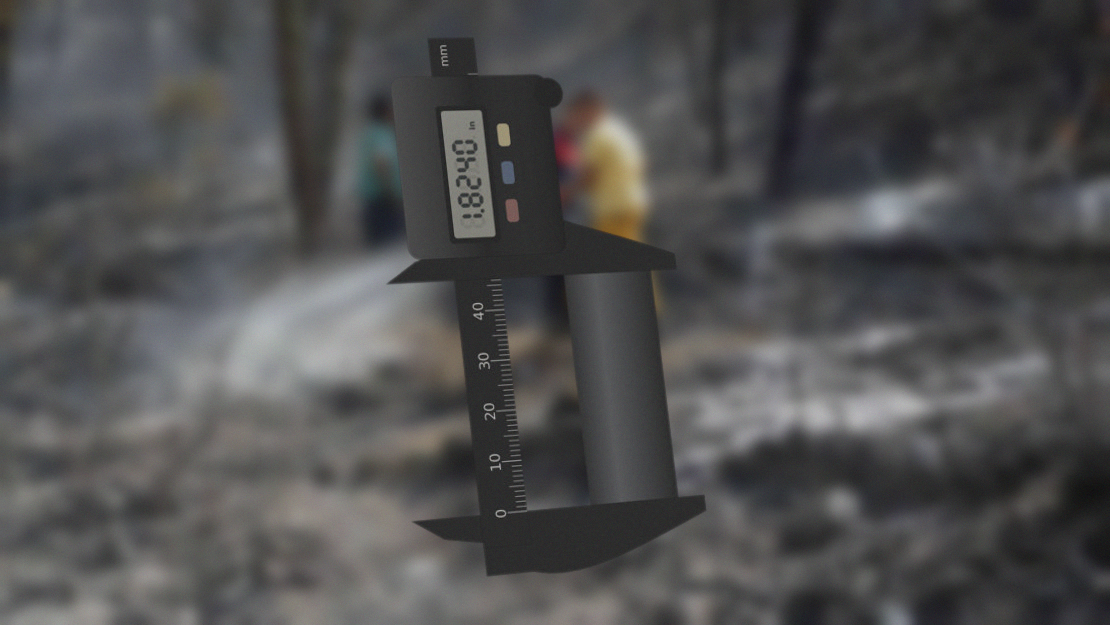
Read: value=1.8240 unit=in
